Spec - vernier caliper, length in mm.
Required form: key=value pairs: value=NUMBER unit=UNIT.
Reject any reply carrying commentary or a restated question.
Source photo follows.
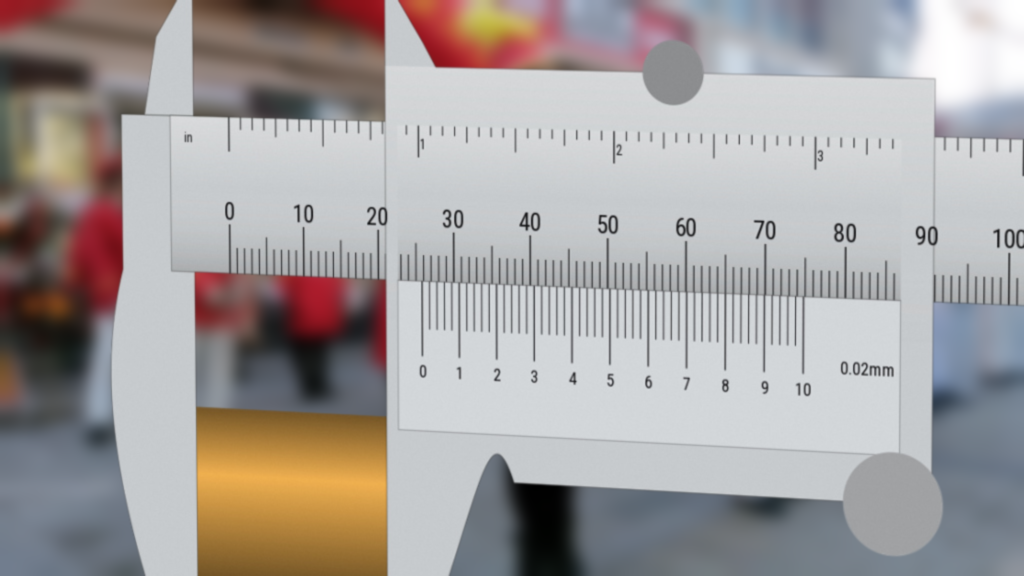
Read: value=25.8 unit=mm
